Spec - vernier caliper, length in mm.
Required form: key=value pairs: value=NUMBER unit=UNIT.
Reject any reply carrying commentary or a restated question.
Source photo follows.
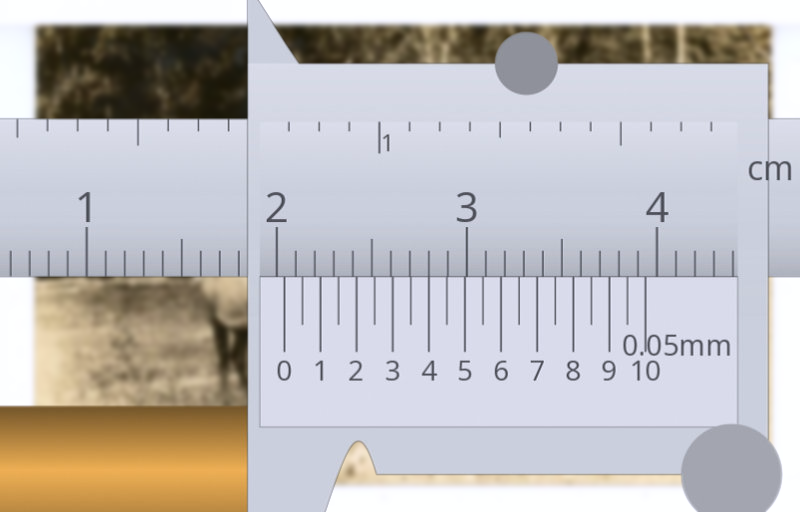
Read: value=20.4 unit=mm
